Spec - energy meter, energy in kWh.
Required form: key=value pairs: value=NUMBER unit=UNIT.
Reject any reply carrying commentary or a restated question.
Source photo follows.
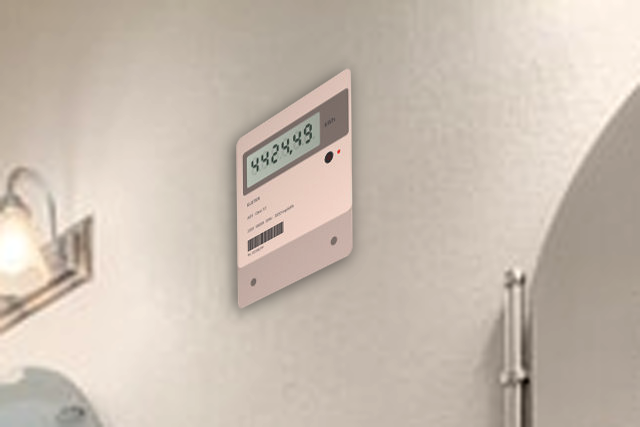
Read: value=4424.49 unit=kWh
